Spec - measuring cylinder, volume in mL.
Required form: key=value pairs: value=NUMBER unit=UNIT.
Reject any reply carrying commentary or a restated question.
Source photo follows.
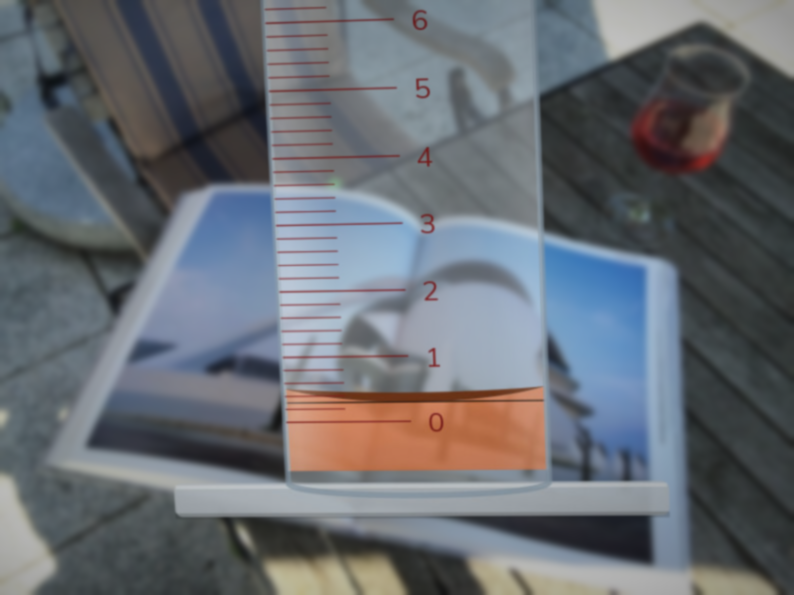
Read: value=0.3 unit=mL
